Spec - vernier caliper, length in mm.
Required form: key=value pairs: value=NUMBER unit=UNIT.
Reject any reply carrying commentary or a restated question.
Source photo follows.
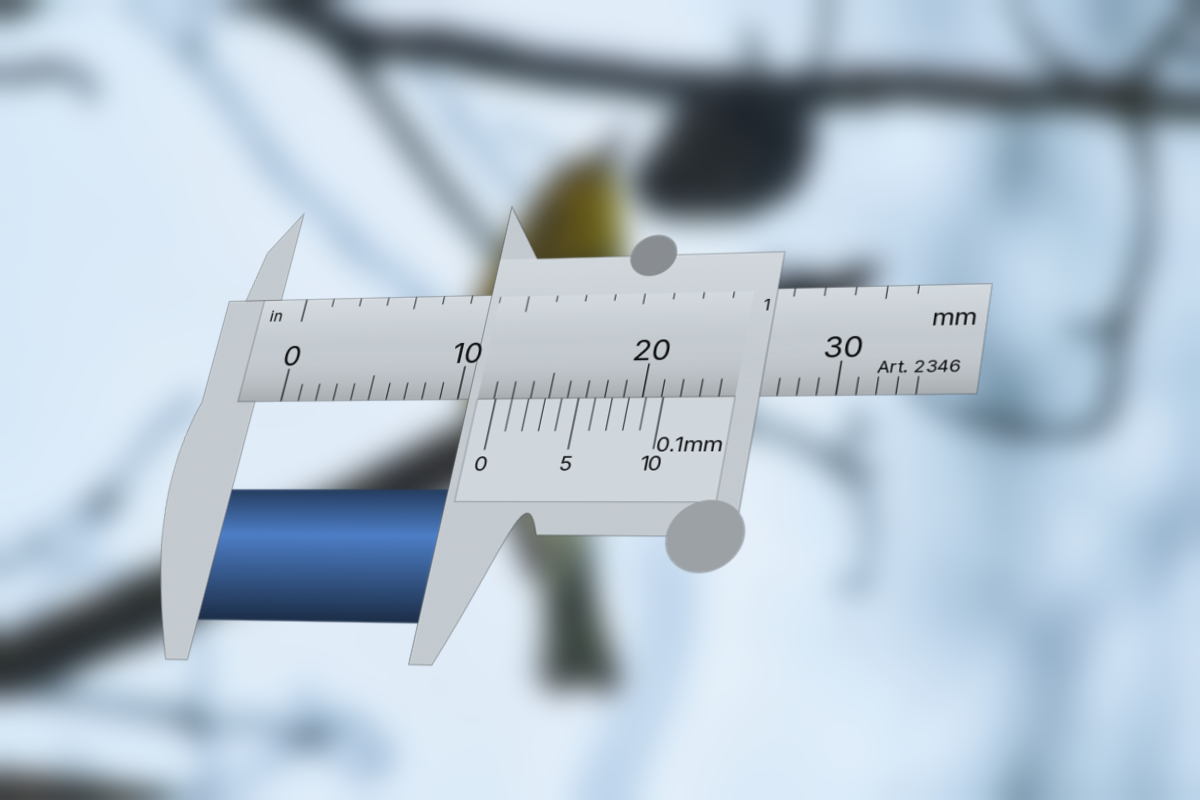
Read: value=12.1 unit=mm
